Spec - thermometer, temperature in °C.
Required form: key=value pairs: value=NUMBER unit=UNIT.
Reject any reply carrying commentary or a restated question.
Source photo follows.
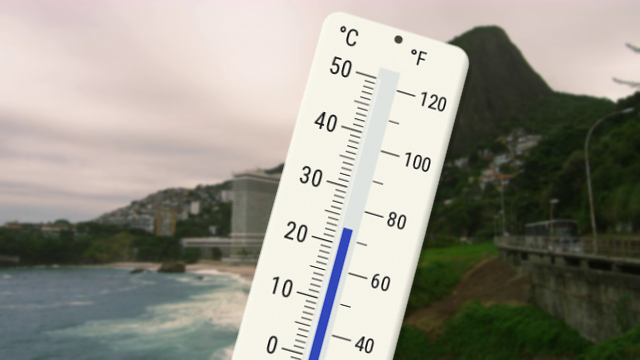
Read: value=23 unit=°C
